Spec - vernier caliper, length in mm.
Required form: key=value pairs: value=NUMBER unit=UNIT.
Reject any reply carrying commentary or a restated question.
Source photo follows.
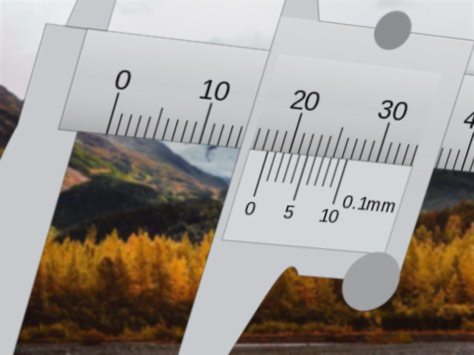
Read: value=17.6 unit=mm
